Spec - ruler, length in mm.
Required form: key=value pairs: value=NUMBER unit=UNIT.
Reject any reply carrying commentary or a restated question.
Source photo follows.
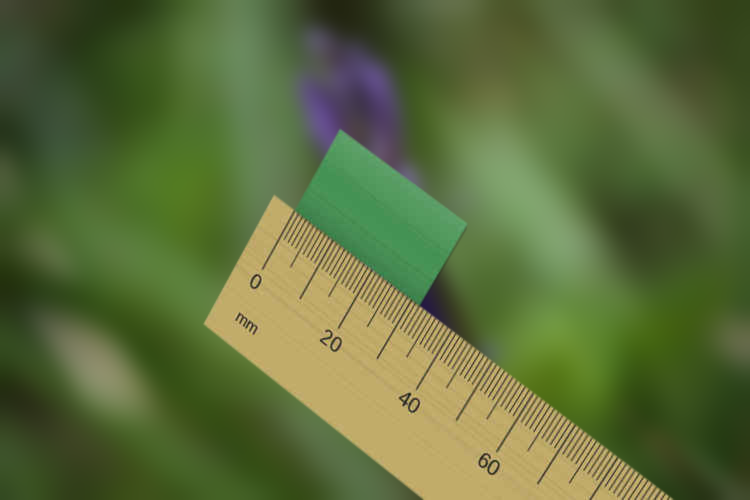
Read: value=32 unit=mm
